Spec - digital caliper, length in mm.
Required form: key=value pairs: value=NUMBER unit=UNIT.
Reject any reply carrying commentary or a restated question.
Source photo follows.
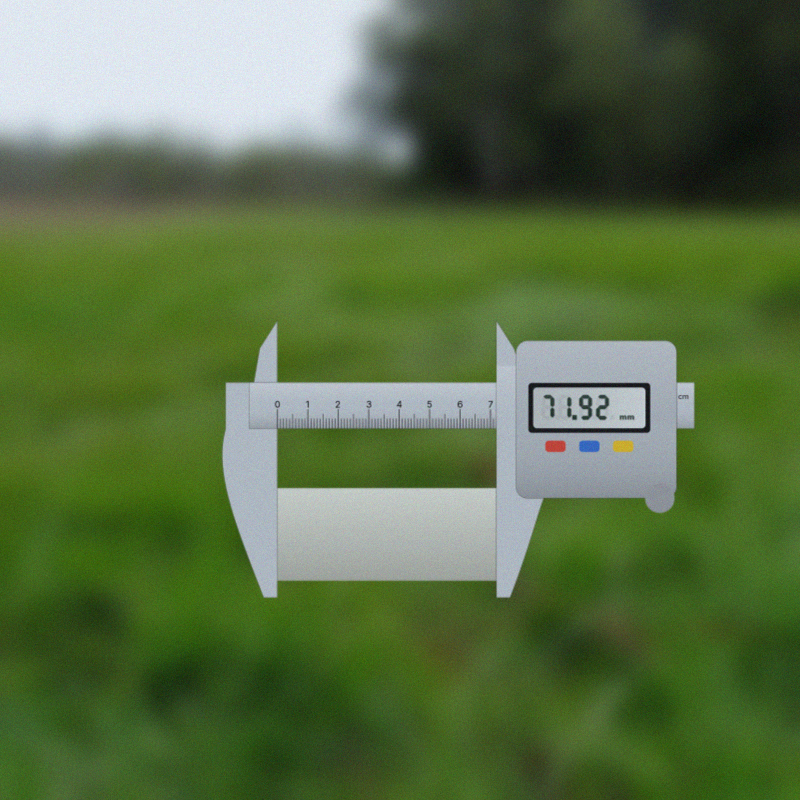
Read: value=71.92 unit=mm
